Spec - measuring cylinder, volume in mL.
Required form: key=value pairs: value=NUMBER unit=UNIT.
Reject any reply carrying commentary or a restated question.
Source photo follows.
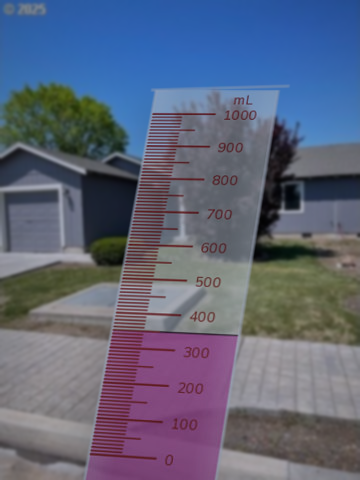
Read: value=350 unit=mL
